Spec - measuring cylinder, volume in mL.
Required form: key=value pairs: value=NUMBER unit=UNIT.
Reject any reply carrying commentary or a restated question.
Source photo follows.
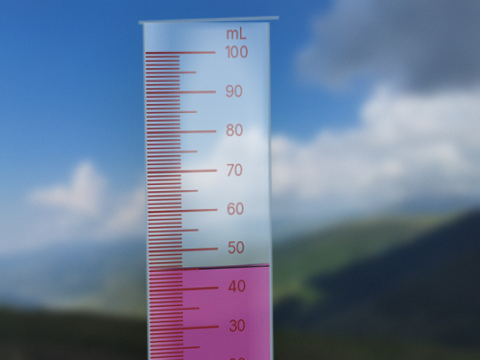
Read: value=45 unit=mL
